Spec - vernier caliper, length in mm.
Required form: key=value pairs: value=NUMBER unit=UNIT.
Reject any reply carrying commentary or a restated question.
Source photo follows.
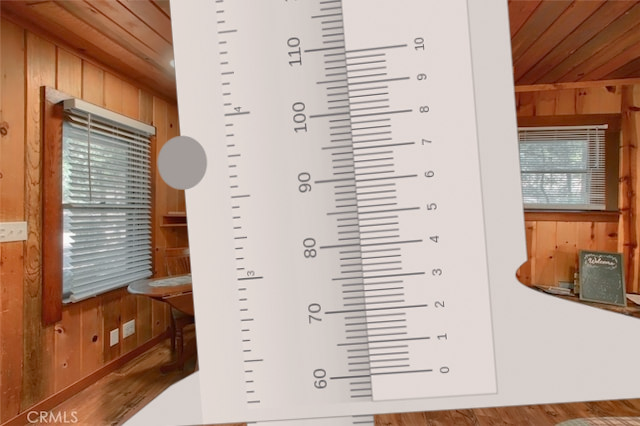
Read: value=60.2 unit=mm
